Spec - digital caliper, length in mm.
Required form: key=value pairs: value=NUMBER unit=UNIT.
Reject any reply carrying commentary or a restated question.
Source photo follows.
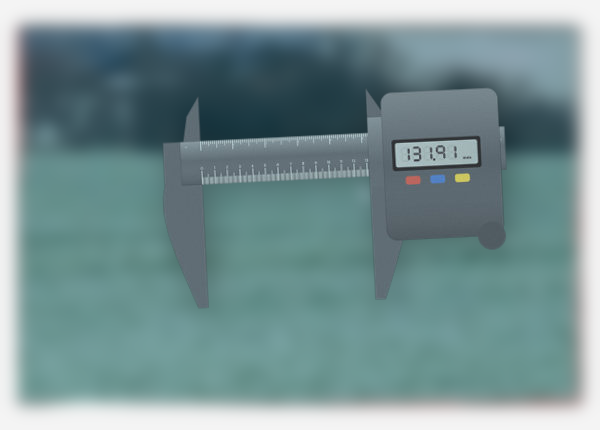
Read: value=131.91 unit=mm
